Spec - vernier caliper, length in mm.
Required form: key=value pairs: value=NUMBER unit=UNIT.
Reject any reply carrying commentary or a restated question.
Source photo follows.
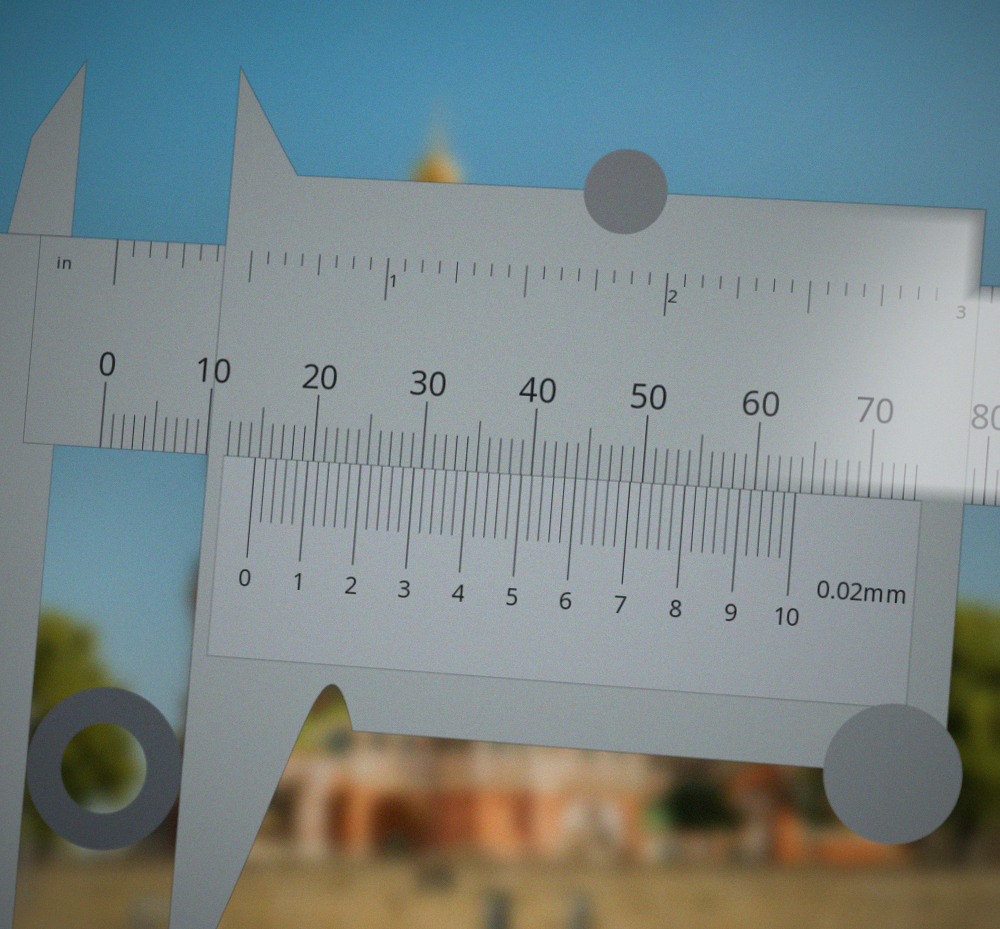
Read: value=14.6 unit=mm
